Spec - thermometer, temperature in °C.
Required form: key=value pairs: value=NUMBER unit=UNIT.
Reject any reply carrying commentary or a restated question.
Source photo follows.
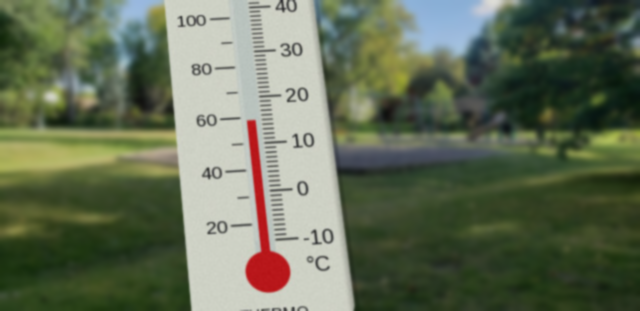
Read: value=15 unit=°C
